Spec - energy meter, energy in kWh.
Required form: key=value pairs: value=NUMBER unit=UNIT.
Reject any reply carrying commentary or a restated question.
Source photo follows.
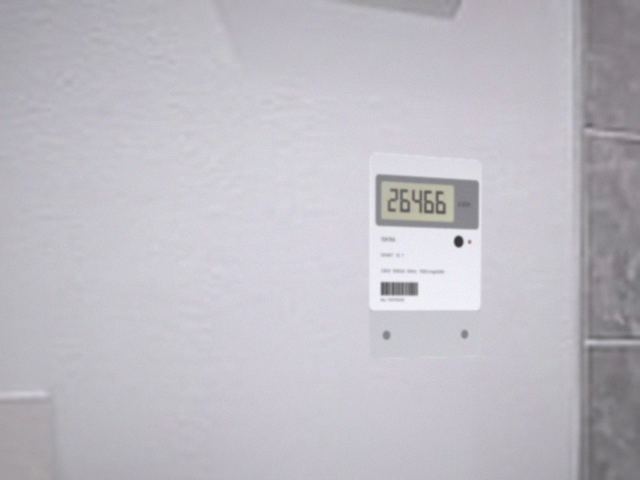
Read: value=26466 unit=kWh
